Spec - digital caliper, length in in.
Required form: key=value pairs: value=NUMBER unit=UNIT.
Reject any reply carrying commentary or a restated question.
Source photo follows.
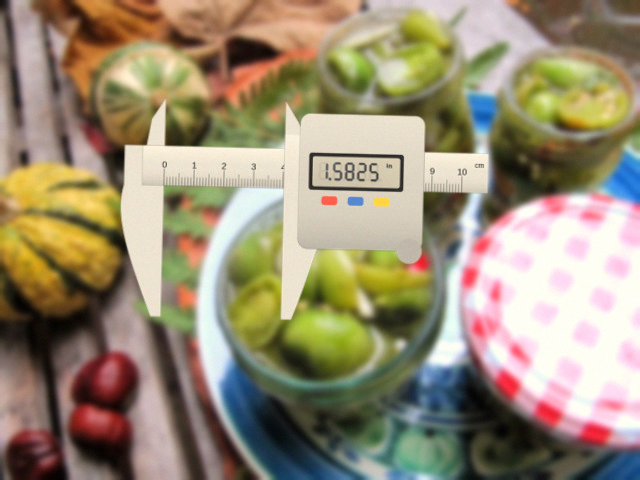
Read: value=1.5825 unit=in
